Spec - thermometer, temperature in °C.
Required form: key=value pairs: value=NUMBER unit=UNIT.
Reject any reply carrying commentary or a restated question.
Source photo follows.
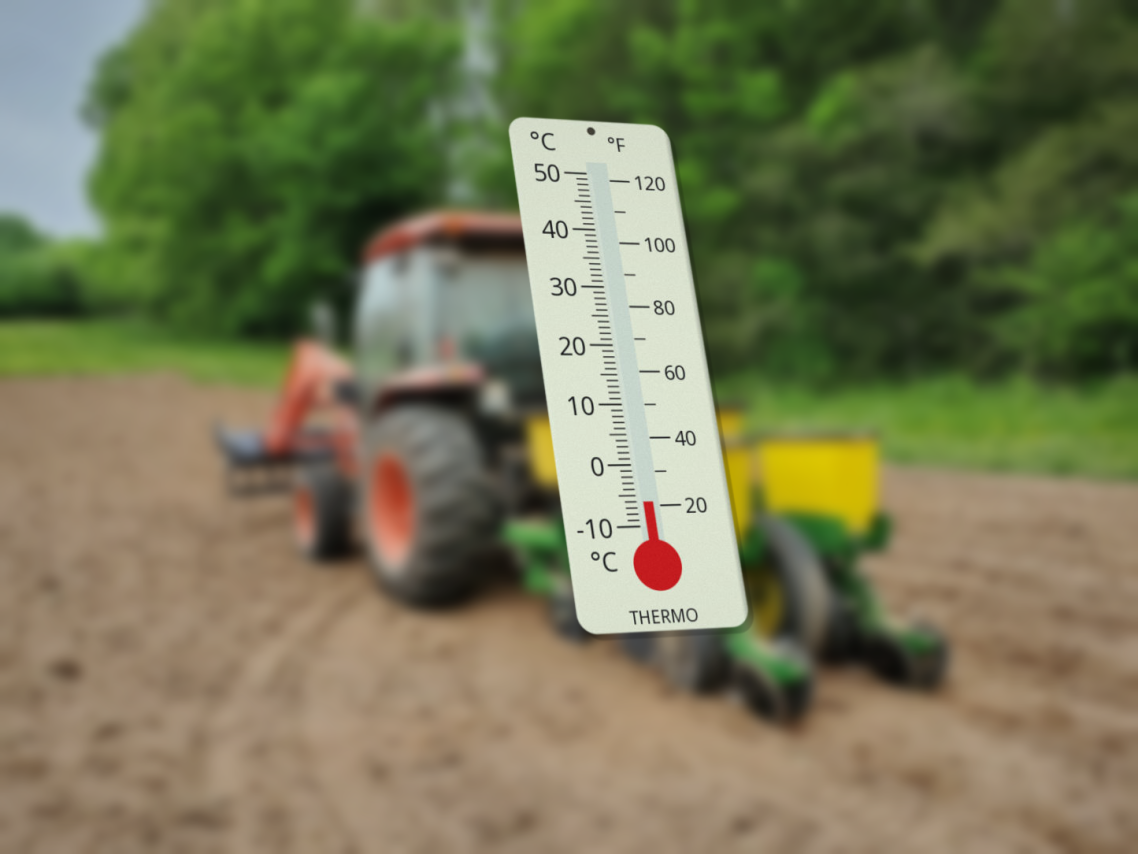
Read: value=-6 unit=°C
